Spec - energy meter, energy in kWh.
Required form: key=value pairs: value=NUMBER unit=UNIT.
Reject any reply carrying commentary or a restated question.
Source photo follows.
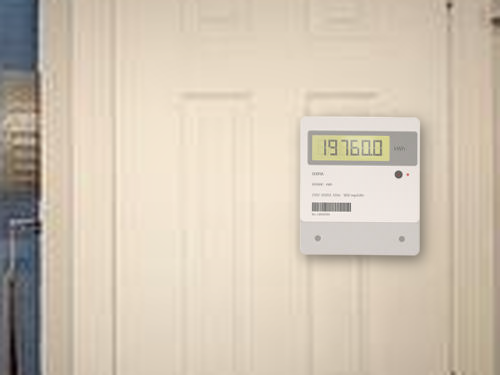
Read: value=19760.0 unit=kWh
